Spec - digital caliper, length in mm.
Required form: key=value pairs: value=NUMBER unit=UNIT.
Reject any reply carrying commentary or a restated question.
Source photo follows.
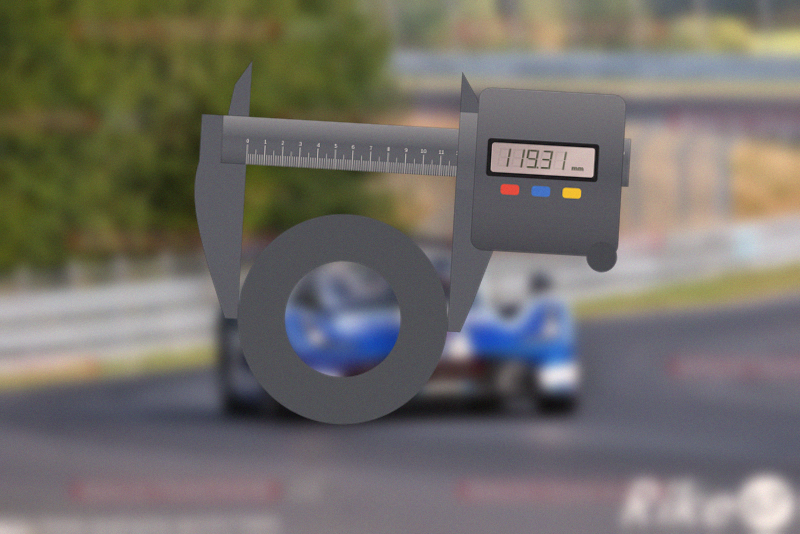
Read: value=119.31 unit=mm
